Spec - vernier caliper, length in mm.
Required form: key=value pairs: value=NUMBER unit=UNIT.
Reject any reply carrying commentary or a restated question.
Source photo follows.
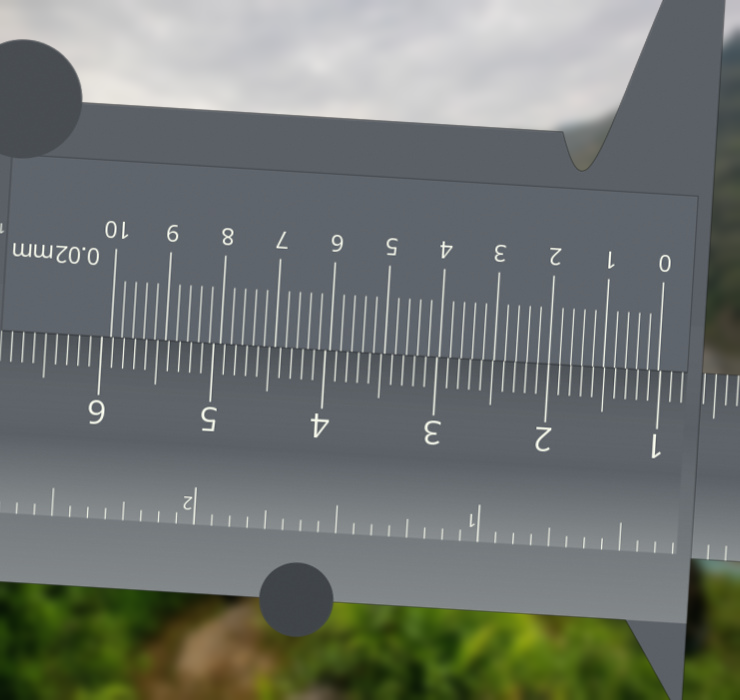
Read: value=10.2 unit=mm
